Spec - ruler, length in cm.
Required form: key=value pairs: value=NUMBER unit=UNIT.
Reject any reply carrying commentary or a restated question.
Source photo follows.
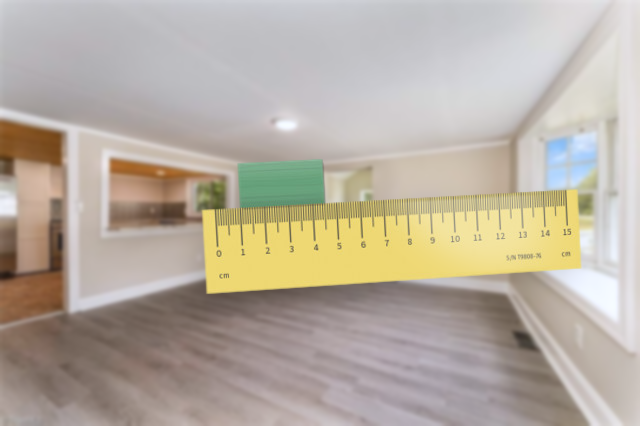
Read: value=3.5 unit=cm
